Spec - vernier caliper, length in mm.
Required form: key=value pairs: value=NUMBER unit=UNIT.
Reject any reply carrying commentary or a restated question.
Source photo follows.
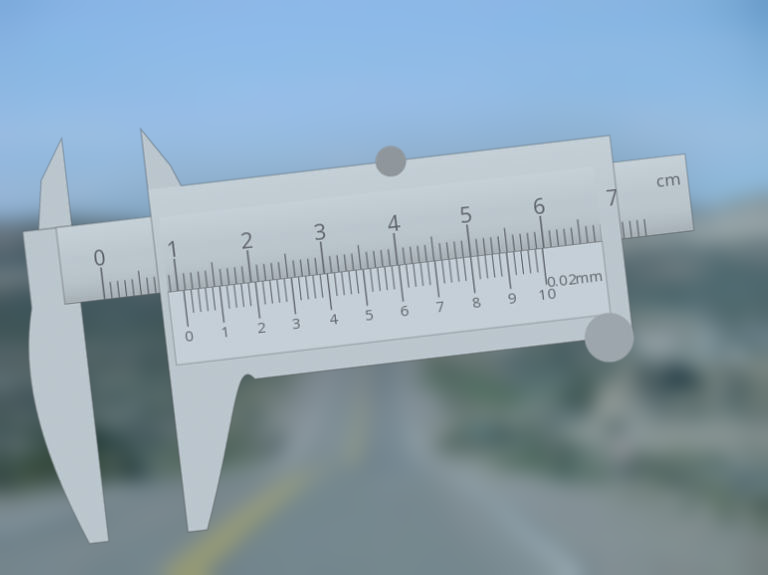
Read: value=10.8 unit=mm
